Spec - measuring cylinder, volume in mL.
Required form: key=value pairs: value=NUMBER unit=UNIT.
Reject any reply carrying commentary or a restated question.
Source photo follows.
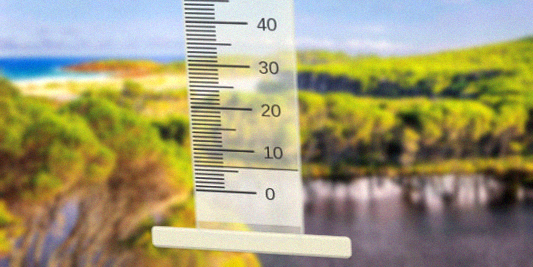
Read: value=6 unit=mL
